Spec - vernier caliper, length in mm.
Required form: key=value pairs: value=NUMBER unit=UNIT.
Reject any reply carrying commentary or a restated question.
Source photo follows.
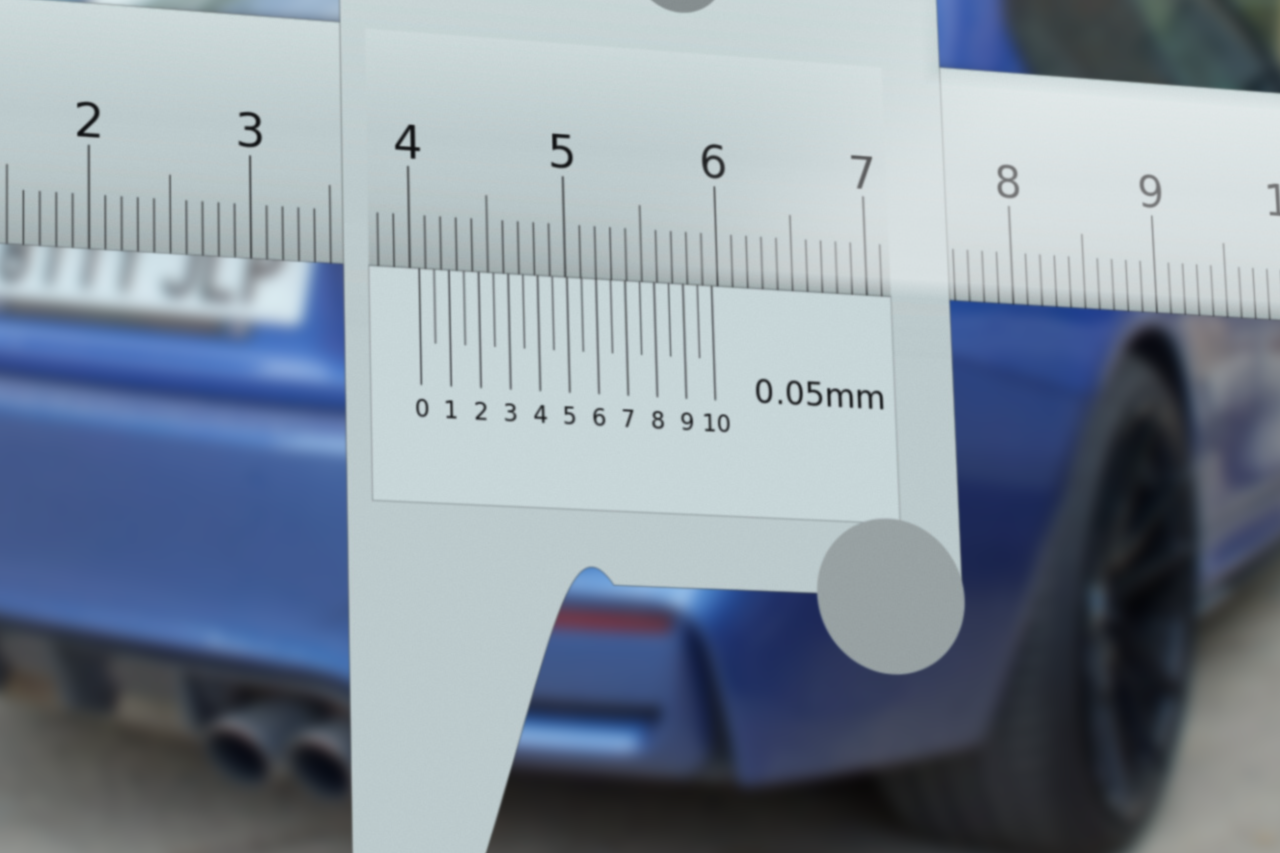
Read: value=40.6 unit=mm
